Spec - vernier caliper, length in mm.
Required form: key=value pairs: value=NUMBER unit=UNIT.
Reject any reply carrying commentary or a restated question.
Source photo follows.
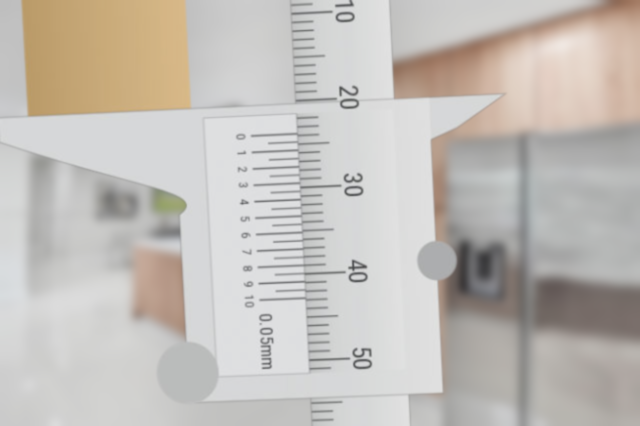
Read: value=23.8 unit=mm
